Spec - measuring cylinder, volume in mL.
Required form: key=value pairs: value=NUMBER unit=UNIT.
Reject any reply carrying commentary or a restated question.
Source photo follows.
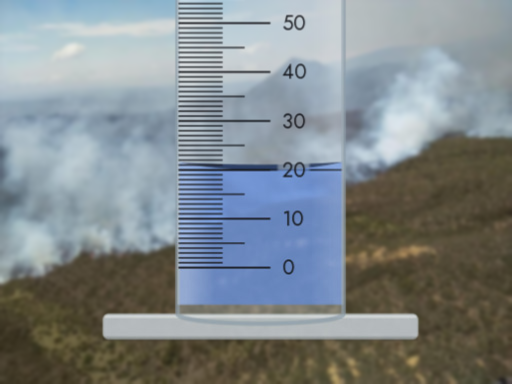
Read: value=20 unit=mL
